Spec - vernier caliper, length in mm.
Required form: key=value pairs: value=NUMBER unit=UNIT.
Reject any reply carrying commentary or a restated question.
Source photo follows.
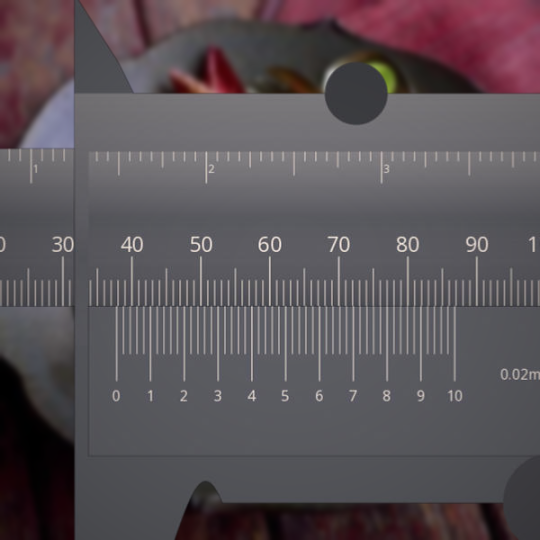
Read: value=37.8 unit=mm
